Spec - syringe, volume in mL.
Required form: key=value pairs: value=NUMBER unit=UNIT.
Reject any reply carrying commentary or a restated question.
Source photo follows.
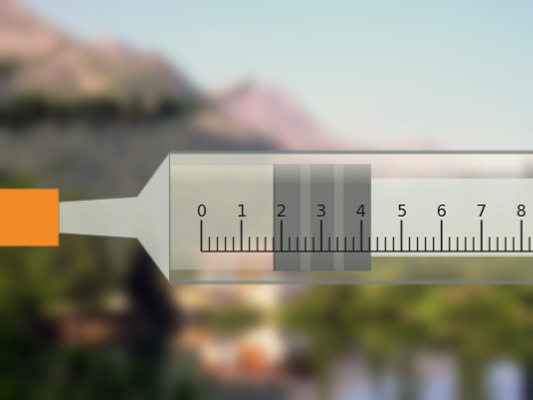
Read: value=1.8 unit=mL
